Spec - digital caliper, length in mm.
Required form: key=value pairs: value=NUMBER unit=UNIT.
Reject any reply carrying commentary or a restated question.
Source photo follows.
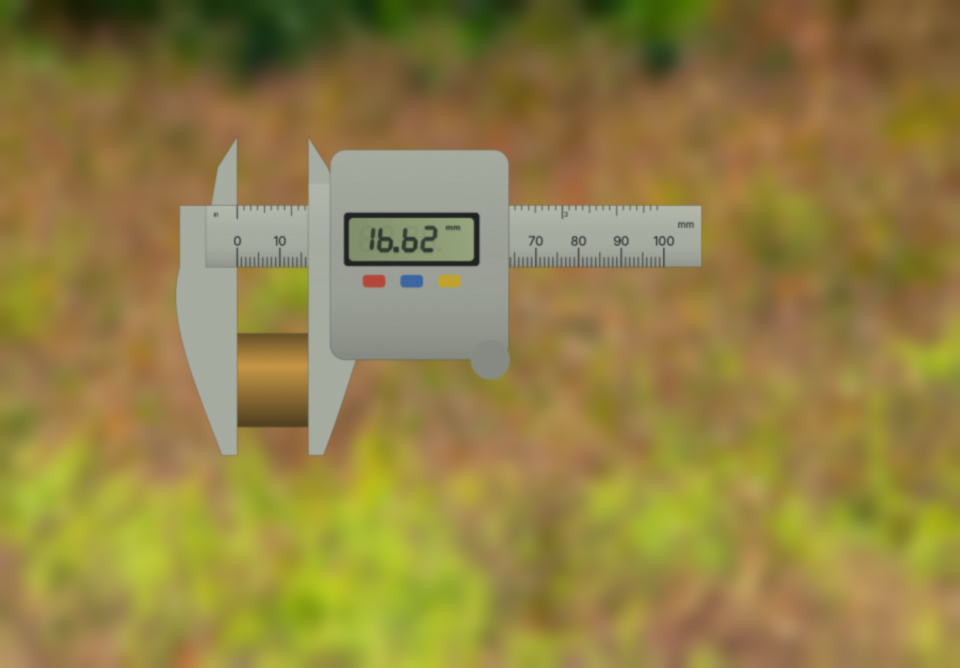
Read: value=16.62 unit=mm
